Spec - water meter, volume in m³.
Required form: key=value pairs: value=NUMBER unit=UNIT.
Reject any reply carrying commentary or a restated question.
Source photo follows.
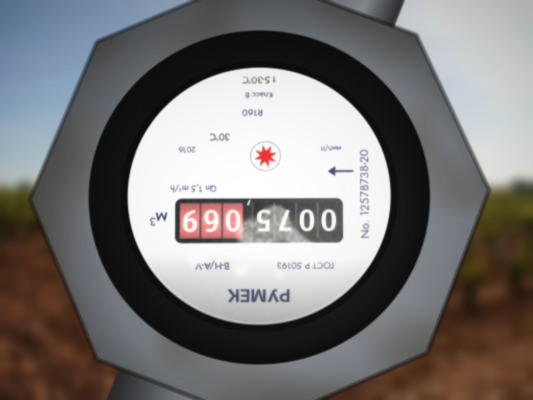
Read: value=75.069 unit=m³
